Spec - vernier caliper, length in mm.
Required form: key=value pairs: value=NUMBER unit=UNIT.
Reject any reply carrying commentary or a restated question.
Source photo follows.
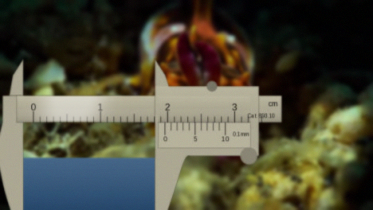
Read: value=19.6 unit=mm
